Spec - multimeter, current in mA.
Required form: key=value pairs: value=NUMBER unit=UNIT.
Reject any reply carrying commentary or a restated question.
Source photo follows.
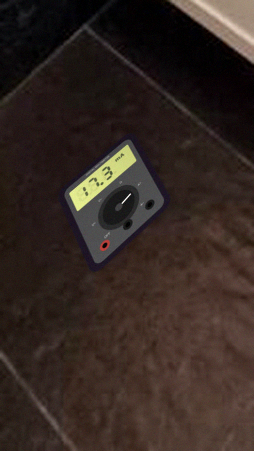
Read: value=17.3 unit=mA
